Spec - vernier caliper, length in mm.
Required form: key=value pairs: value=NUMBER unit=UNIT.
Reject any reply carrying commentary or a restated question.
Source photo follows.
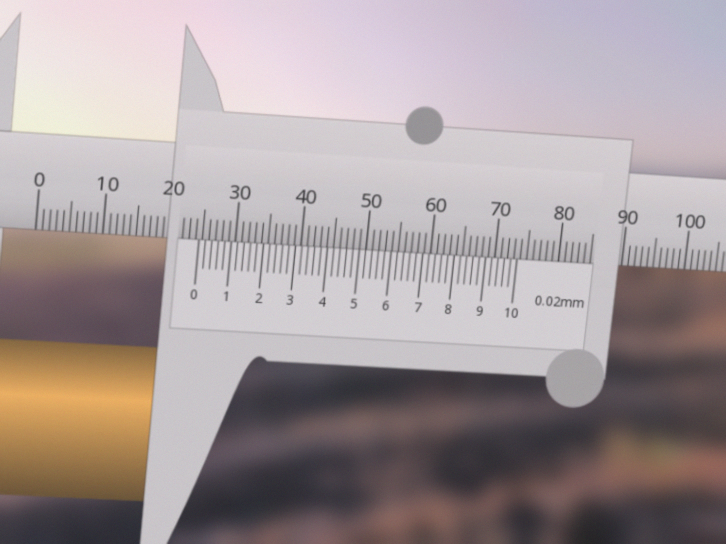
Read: value=24.5 unit=mm
